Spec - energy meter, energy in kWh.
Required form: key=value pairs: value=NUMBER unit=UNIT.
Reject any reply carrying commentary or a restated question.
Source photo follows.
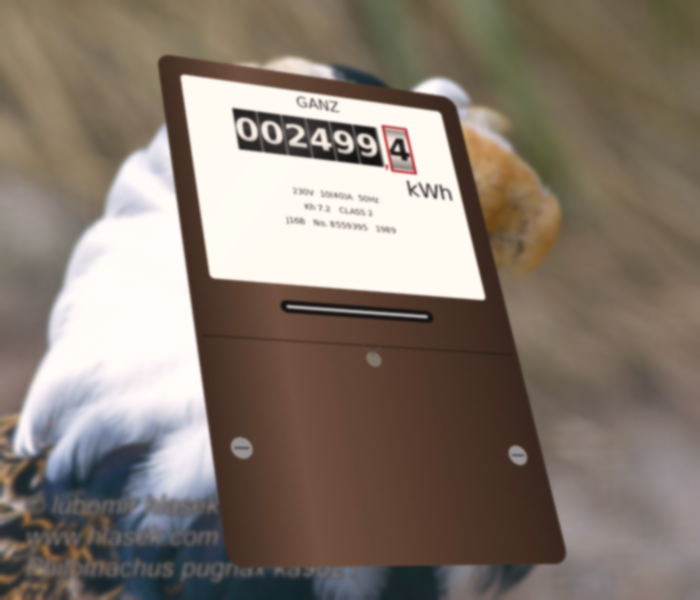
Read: value=2499.4 unit=kWh
